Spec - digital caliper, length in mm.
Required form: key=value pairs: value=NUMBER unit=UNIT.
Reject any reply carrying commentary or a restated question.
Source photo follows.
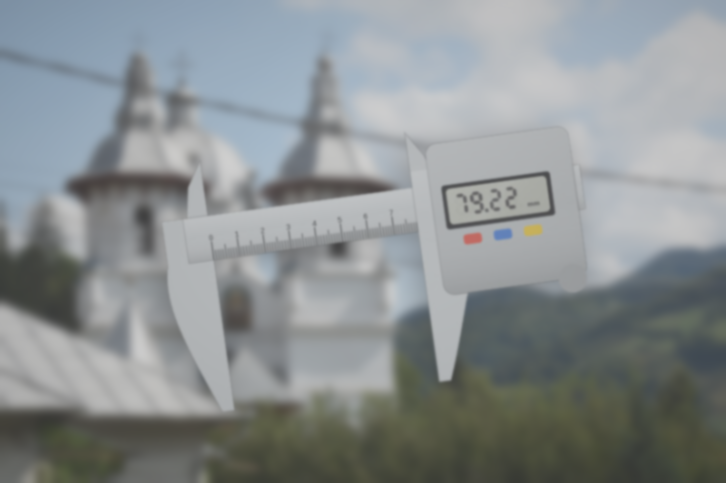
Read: value=79.22 unit=mm
